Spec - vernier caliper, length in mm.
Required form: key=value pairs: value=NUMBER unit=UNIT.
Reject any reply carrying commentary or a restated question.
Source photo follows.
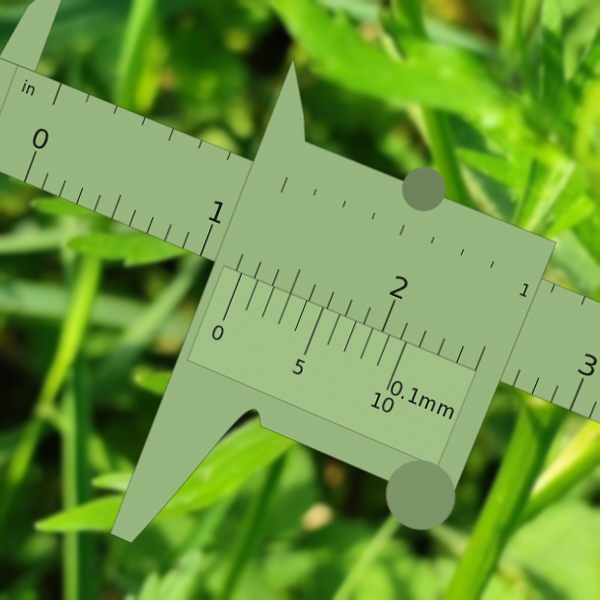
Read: value=12.3 unit=mm
